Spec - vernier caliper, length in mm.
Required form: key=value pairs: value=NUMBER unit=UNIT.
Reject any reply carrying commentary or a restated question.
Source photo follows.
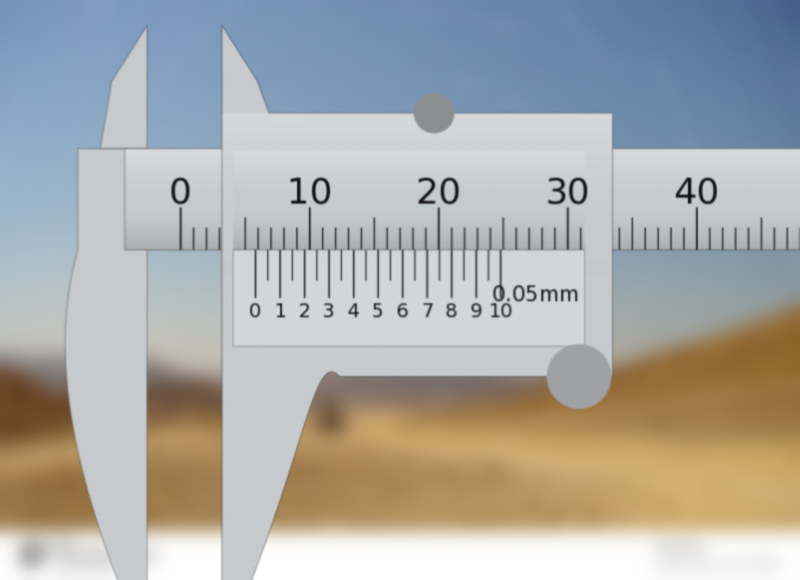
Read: value=5.8 unit=mm
